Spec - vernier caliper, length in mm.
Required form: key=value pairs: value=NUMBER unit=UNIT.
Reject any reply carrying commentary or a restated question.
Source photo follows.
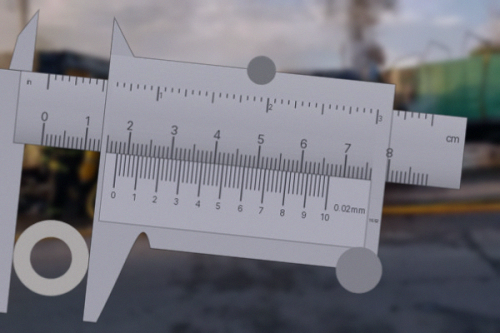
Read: value=17.5 unit=mm
